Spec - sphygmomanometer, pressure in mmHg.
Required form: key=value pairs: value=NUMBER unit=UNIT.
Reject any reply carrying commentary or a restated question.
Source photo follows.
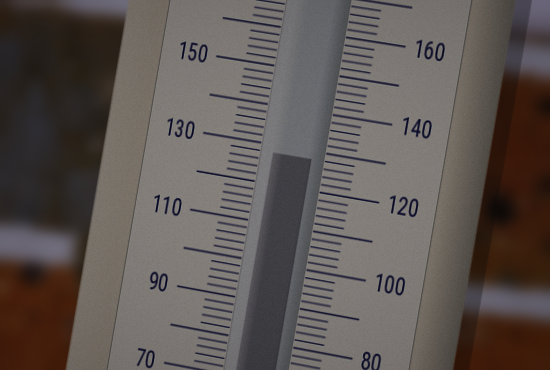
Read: value=128 unit=mmHg
